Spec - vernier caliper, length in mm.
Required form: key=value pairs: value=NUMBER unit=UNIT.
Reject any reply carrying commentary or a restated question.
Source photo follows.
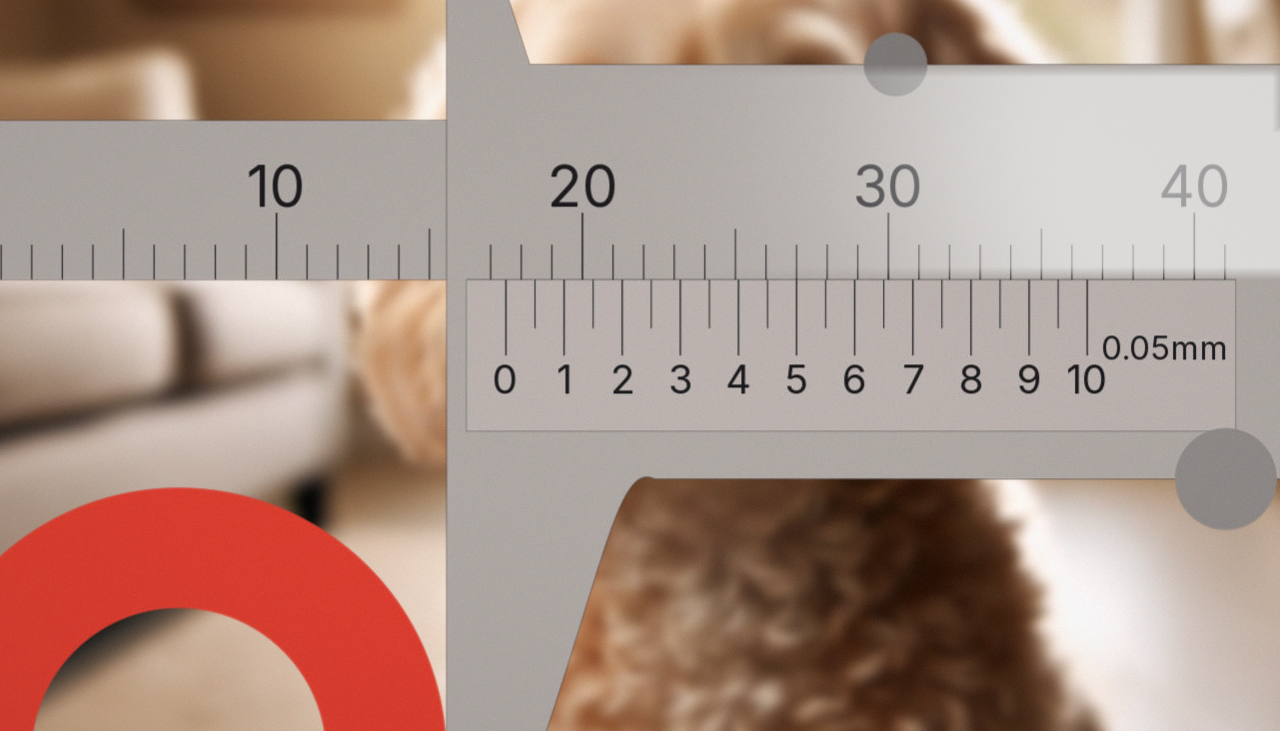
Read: value=17.50 unit=mm
